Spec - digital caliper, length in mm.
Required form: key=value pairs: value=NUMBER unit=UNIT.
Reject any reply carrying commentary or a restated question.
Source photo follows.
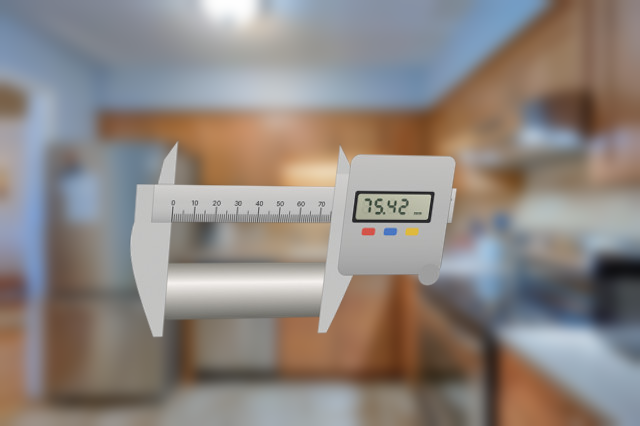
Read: value=75.42 unit=mm
